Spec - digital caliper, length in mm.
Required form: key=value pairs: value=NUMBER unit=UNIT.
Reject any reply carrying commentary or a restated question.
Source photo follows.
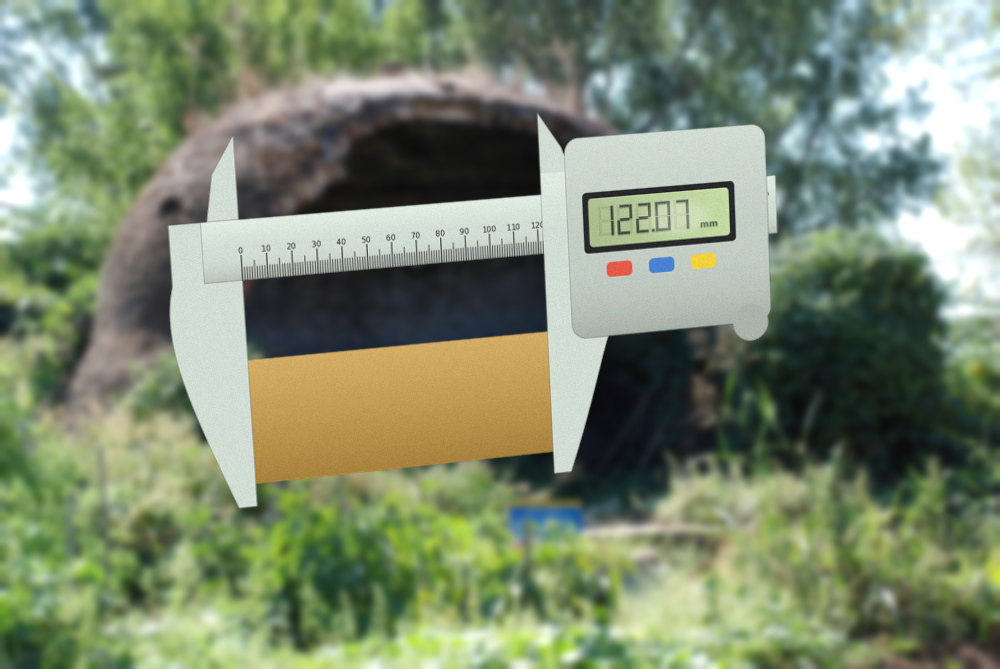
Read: value=122.07 unit=mm
